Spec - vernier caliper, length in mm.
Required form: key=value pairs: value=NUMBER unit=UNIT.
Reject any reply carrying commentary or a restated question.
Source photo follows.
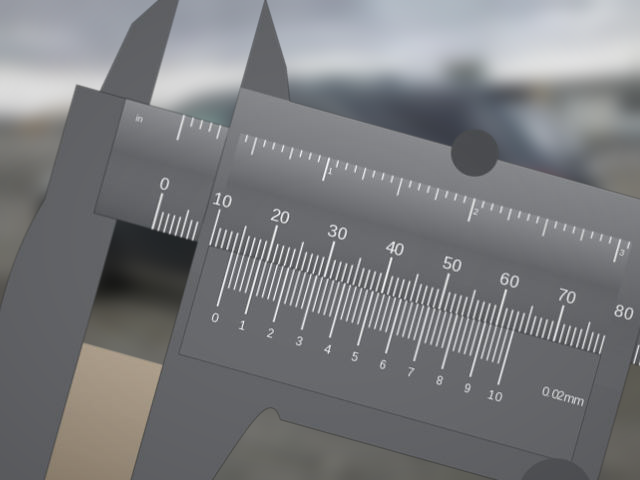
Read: value=14.0 unit=mm
